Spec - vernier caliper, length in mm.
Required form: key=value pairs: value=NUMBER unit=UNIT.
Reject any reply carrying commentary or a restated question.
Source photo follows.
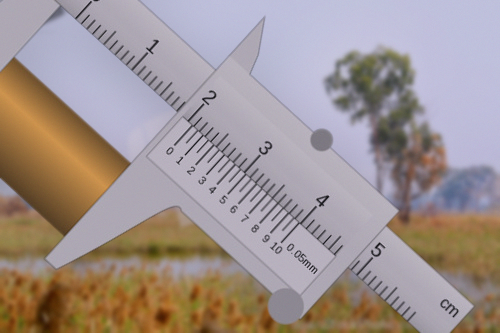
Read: value=20.8 unit=mm
